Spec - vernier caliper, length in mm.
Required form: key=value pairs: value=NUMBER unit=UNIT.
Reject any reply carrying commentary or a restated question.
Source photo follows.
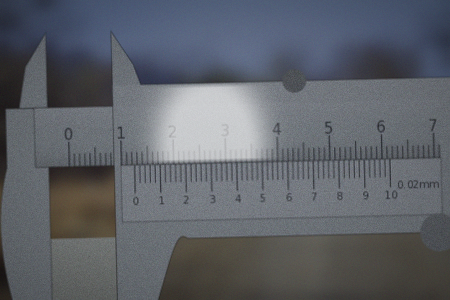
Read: value=12.5 unit=mm
